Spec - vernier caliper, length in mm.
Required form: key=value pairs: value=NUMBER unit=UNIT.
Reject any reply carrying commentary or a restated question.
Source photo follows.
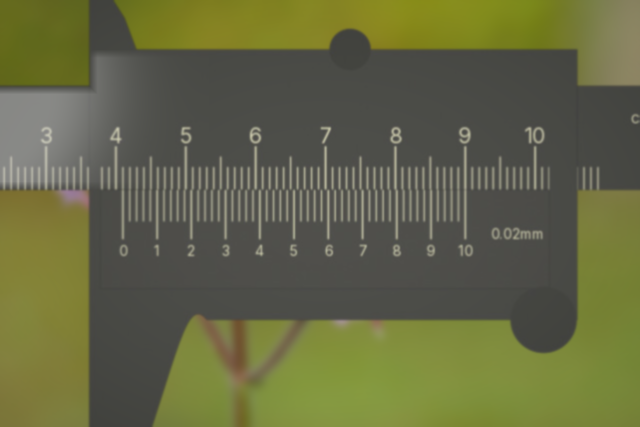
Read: value=41.0 unit=mm
